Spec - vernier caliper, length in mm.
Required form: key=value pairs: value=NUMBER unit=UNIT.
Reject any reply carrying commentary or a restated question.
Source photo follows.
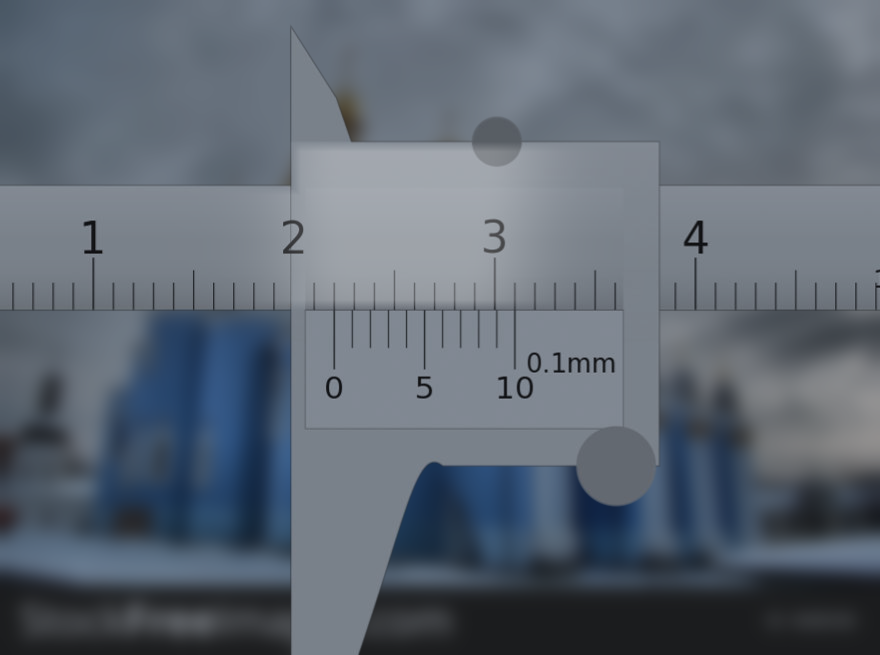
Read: value=22.0 unit=mm
